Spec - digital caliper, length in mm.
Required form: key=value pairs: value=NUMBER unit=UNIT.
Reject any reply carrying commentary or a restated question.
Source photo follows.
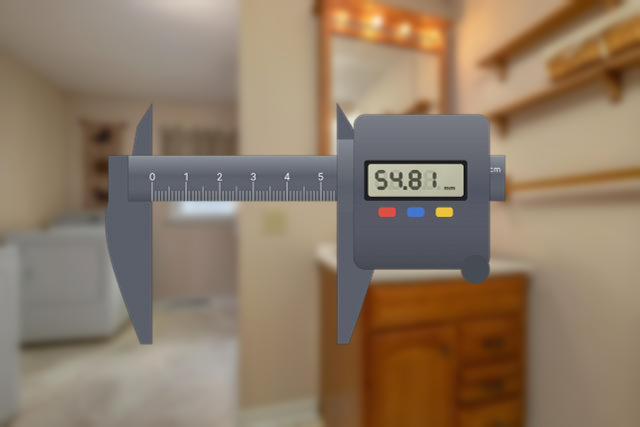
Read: value=54.81 unit=mm
